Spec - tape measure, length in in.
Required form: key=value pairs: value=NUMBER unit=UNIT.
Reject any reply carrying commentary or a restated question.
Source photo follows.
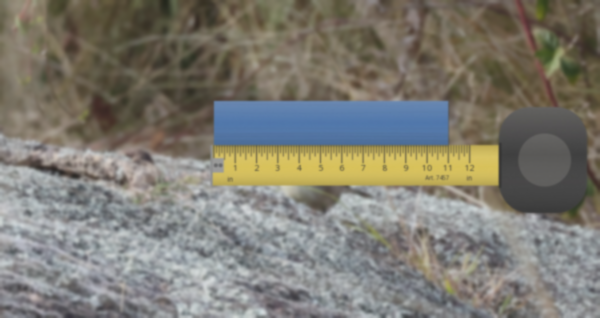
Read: value=11 unit=in
